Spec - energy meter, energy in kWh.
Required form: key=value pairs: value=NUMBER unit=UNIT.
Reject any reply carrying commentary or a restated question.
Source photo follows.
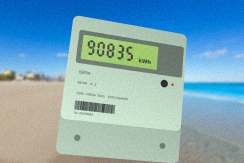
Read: value=90835 unit=kWh
